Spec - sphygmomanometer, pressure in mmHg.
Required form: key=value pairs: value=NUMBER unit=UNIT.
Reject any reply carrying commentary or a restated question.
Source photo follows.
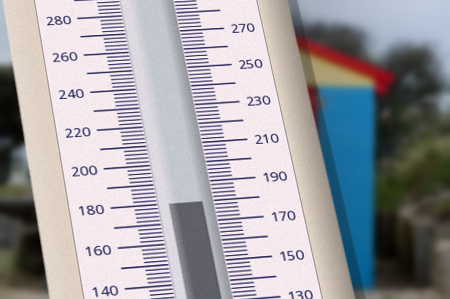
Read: value=180 unit=mmHg
